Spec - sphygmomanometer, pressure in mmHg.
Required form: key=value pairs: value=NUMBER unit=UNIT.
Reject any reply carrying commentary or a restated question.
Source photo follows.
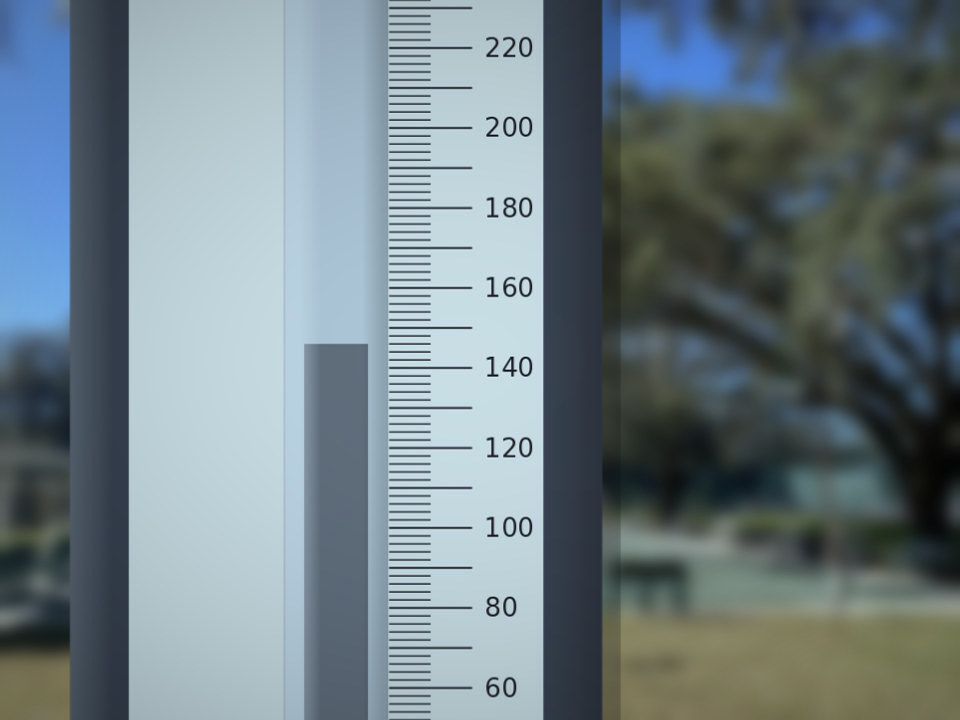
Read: value=146 unit=mmHg
